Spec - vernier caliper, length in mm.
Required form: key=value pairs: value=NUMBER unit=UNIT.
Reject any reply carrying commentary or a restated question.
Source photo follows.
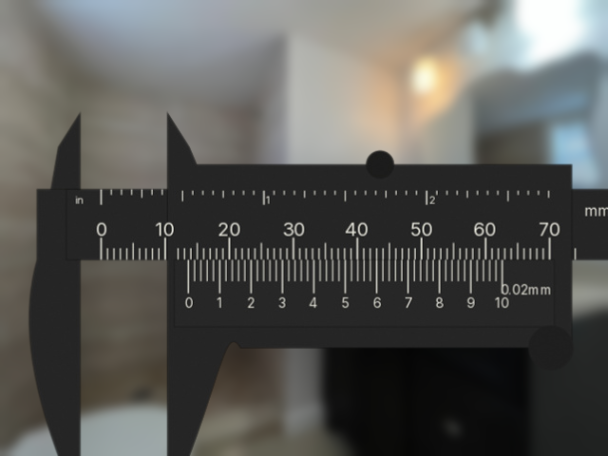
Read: value=13.6 unit=mm
